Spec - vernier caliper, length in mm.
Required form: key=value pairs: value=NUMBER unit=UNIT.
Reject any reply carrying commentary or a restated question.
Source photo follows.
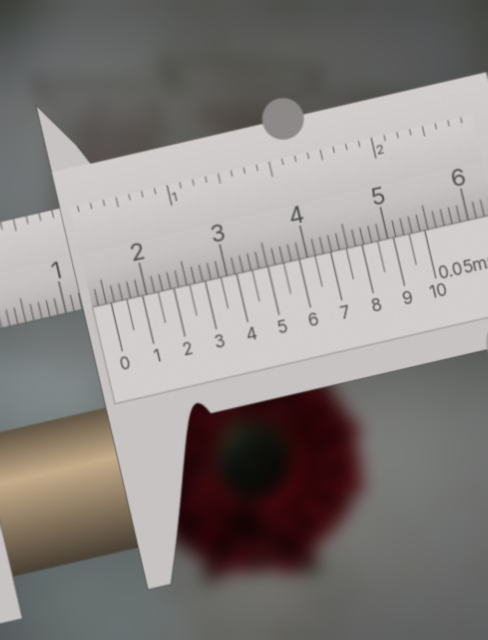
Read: value=15.6 unit=mm
